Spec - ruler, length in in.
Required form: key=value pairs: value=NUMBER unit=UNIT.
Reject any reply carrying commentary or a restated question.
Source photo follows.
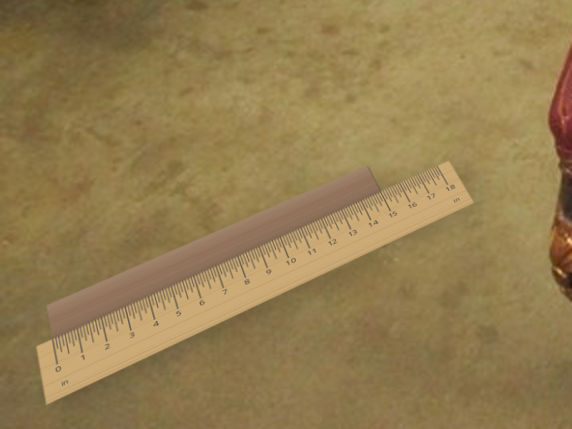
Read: value=15 unit=in
